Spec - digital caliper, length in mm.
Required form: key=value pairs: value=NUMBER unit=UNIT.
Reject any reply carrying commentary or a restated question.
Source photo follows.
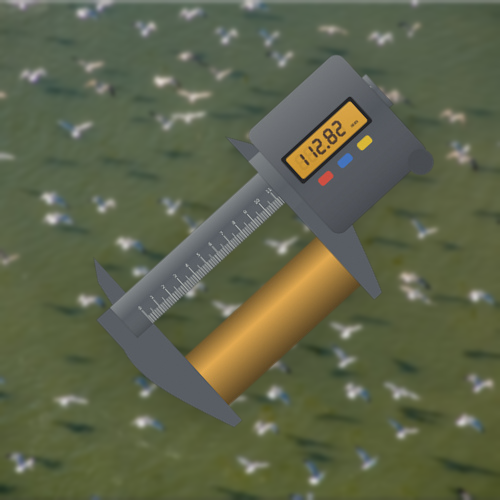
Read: value=112.82 unit=mm
